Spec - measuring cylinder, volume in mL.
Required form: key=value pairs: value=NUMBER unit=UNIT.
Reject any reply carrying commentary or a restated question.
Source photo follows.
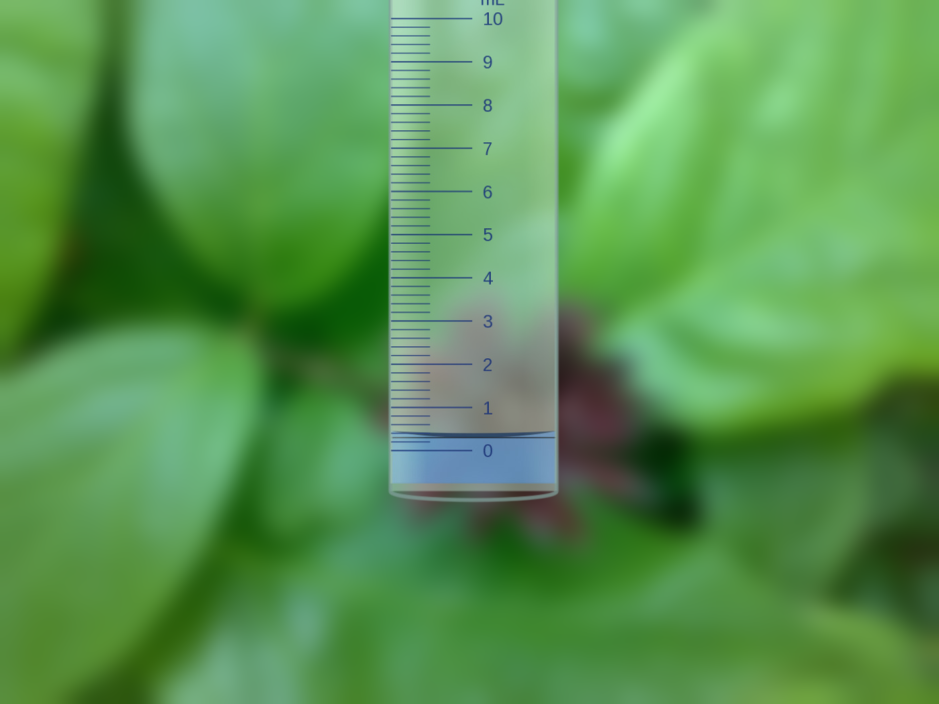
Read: value=0.3 unit=mL
